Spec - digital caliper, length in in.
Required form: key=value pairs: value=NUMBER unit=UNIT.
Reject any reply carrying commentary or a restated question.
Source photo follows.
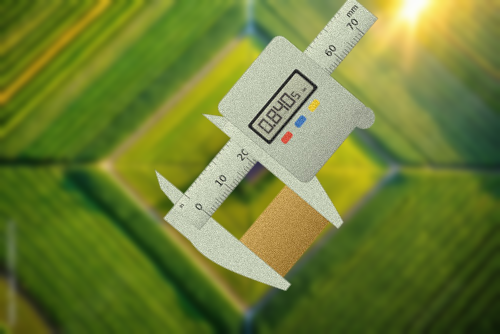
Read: value=0.8405 unit=in
